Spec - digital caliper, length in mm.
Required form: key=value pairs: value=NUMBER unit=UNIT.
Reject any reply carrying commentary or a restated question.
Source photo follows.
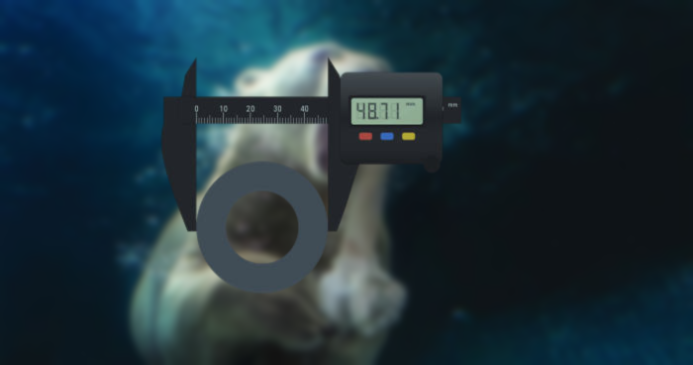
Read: value=48.71 unit=mm
